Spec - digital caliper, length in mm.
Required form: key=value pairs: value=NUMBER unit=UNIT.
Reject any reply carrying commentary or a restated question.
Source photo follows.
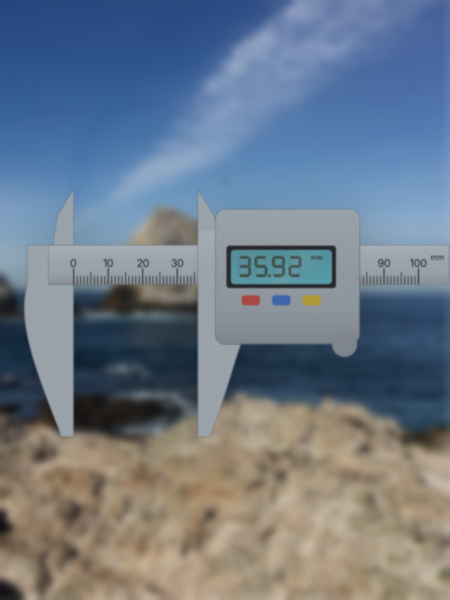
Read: value=35.92 unit=mm
